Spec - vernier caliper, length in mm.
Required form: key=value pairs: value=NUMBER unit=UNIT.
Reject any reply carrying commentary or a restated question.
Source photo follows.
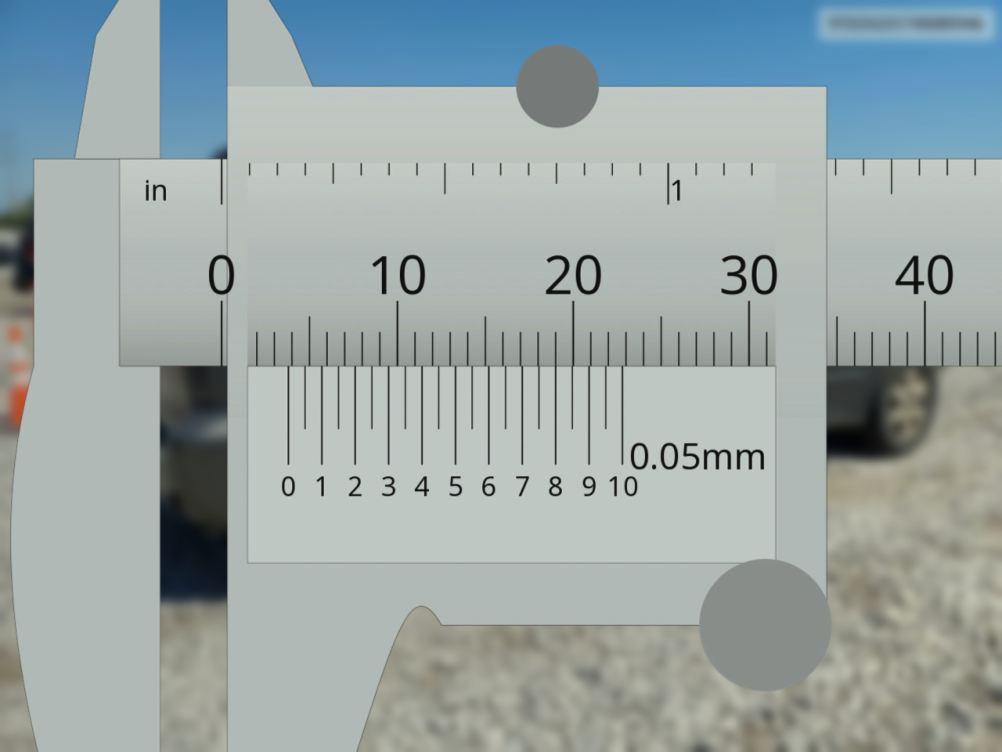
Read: value=3.8 unit=mm
